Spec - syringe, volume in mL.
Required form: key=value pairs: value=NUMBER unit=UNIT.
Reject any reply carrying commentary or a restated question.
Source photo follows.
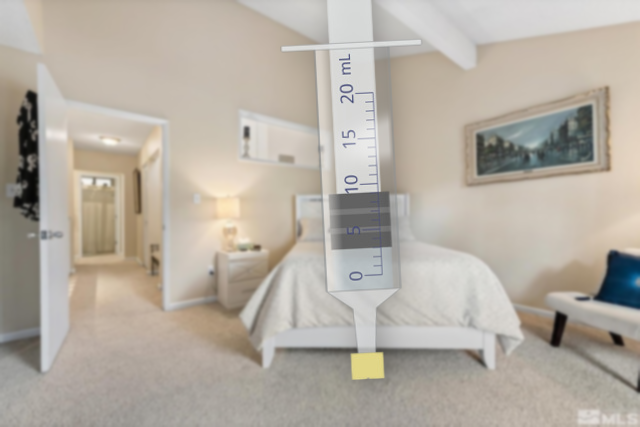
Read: value=3 unit=mL
